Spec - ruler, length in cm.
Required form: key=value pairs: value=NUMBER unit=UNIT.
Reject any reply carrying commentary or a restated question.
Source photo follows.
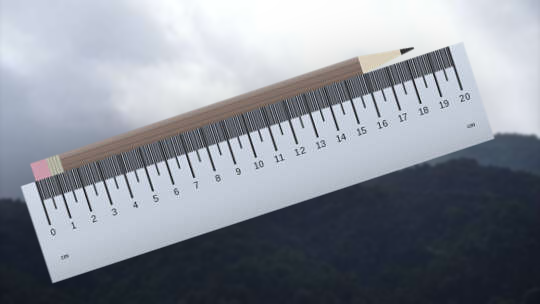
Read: value=18.5 unit=cm
